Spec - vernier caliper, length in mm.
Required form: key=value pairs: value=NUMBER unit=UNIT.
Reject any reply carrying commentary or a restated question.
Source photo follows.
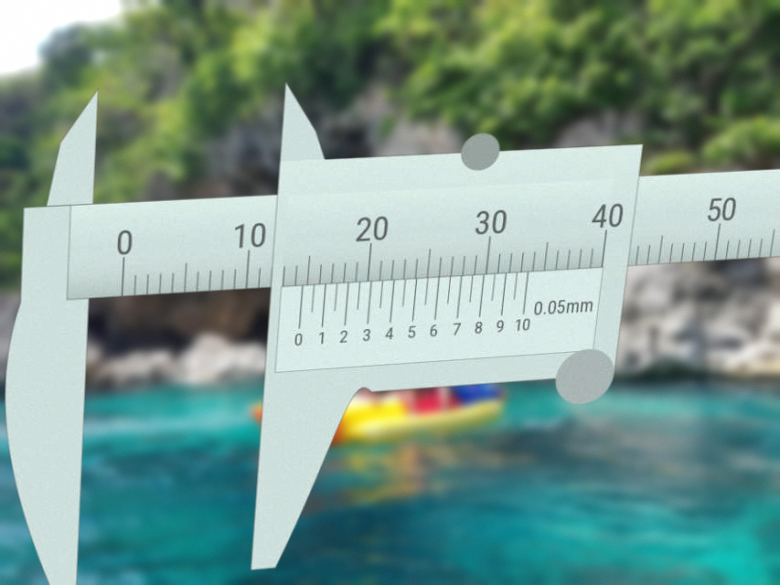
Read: value=14.6 unit=mm
